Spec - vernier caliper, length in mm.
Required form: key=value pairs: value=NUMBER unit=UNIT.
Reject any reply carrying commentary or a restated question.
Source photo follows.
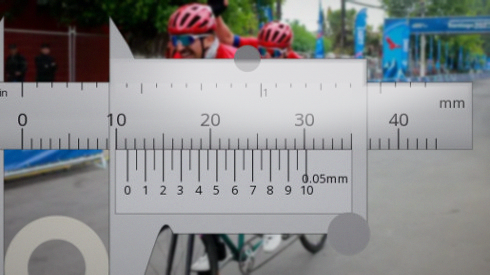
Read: value=11.2 unit=mm
